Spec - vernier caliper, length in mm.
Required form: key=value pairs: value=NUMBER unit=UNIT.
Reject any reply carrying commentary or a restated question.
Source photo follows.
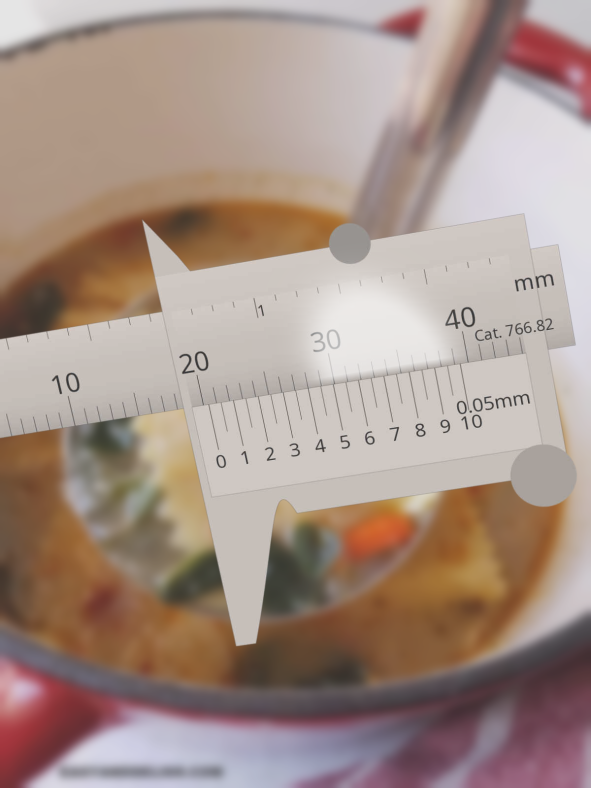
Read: value=20.4 unit=mm
